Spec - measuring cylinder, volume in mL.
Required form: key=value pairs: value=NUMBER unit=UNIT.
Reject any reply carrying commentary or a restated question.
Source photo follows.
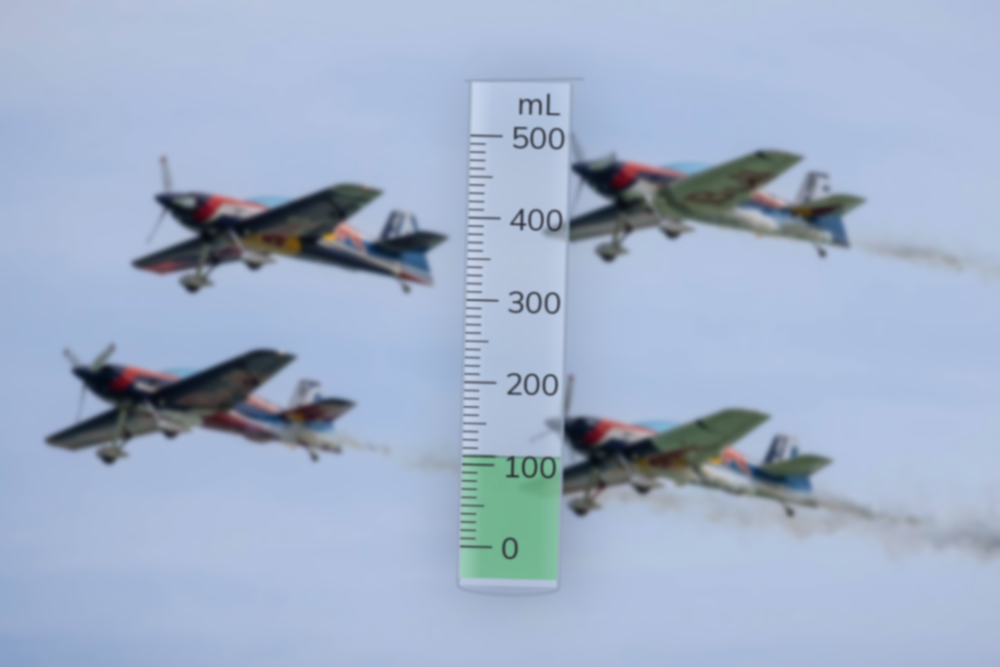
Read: value=110 unit=mL
